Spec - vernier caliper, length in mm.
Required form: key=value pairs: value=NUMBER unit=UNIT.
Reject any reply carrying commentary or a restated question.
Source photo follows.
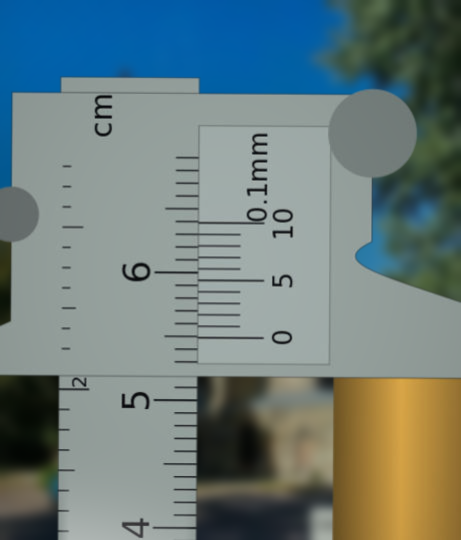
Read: value=54.9 unit=mm
